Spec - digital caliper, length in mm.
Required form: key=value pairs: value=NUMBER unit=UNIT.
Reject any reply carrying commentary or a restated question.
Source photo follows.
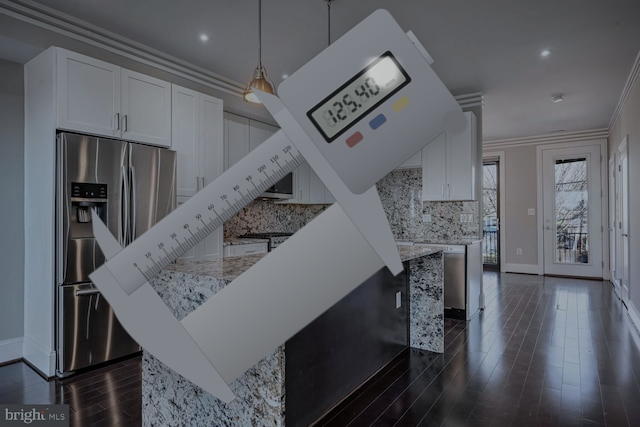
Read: value=125.40 unit=mm
